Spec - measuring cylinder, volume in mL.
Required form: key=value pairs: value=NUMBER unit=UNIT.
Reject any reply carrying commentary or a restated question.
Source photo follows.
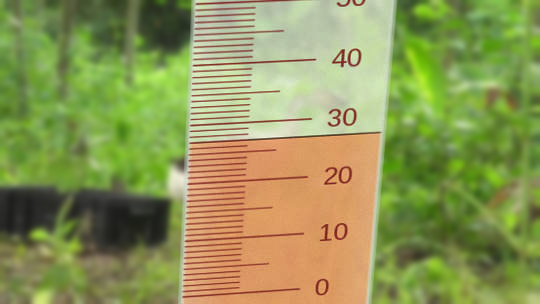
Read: value=27 unit=mL
